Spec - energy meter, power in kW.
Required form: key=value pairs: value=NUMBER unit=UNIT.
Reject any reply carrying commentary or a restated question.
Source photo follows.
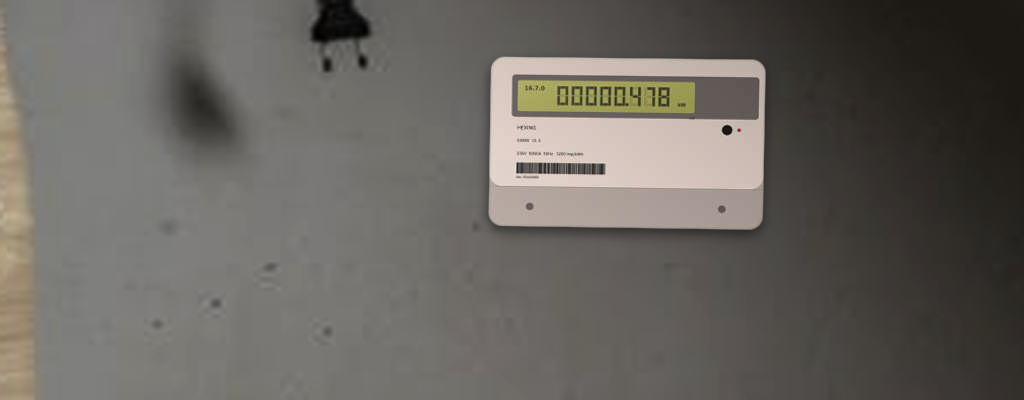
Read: value=0.478 unit=kW
